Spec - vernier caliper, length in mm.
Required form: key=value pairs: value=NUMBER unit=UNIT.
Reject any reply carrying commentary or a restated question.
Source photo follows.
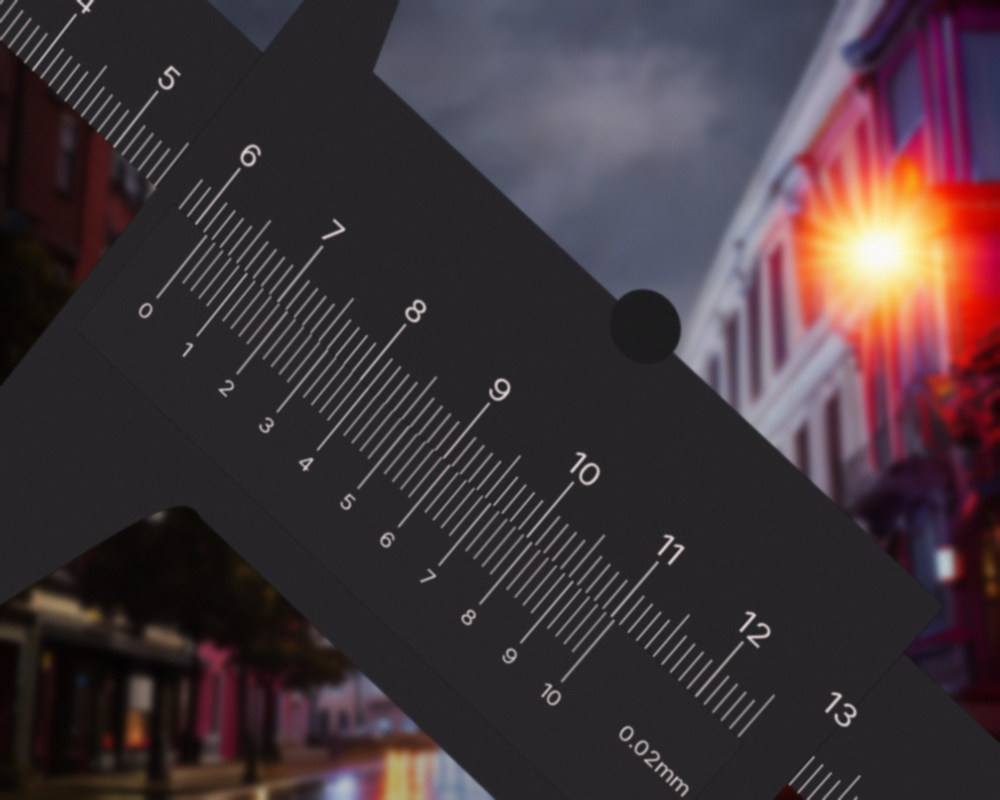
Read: value=61.4 unit=mm
